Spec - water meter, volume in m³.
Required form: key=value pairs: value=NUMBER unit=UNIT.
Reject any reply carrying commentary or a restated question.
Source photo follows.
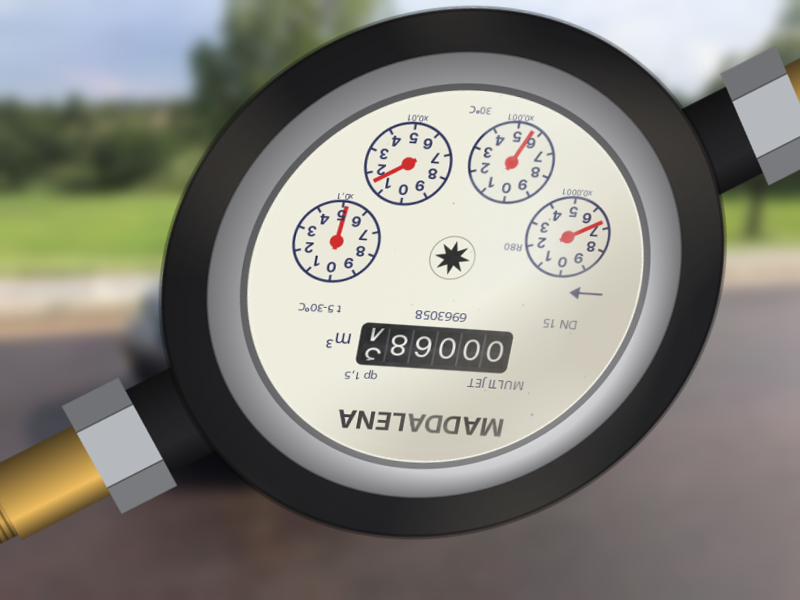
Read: value=683.5156 unit=m³
